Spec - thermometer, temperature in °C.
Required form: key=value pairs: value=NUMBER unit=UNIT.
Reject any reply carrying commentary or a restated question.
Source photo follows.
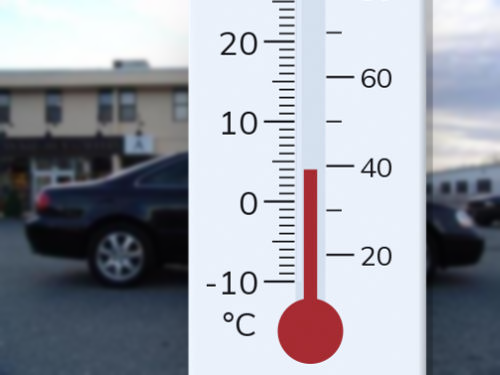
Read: value=4 unit=°C
